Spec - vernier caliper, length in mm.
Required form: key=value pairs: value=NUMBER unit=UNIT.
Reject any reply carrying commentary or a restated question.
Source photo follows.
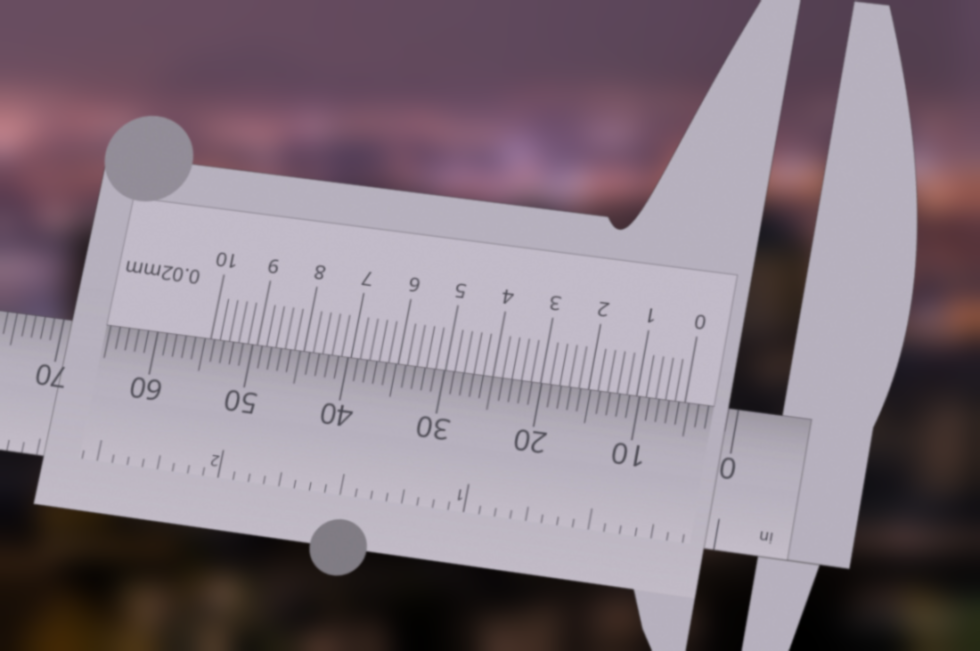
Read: value=5.4 unit=mm
